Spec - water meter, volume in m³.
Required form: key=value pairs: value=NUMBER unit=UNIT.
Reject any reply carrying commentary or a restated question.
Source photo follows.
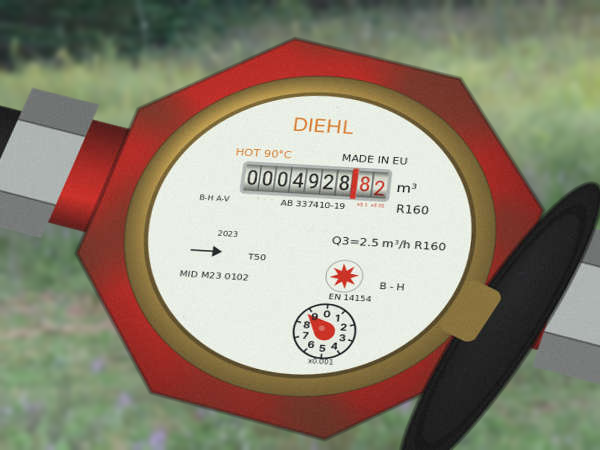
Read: value=4928.818 unit=m³
